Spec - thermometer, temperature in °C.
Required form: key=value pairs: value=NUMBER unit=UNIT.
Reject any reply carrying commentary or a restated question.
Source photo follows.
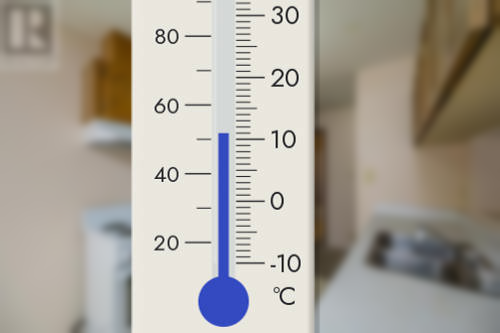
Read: value=11 unit=°C
